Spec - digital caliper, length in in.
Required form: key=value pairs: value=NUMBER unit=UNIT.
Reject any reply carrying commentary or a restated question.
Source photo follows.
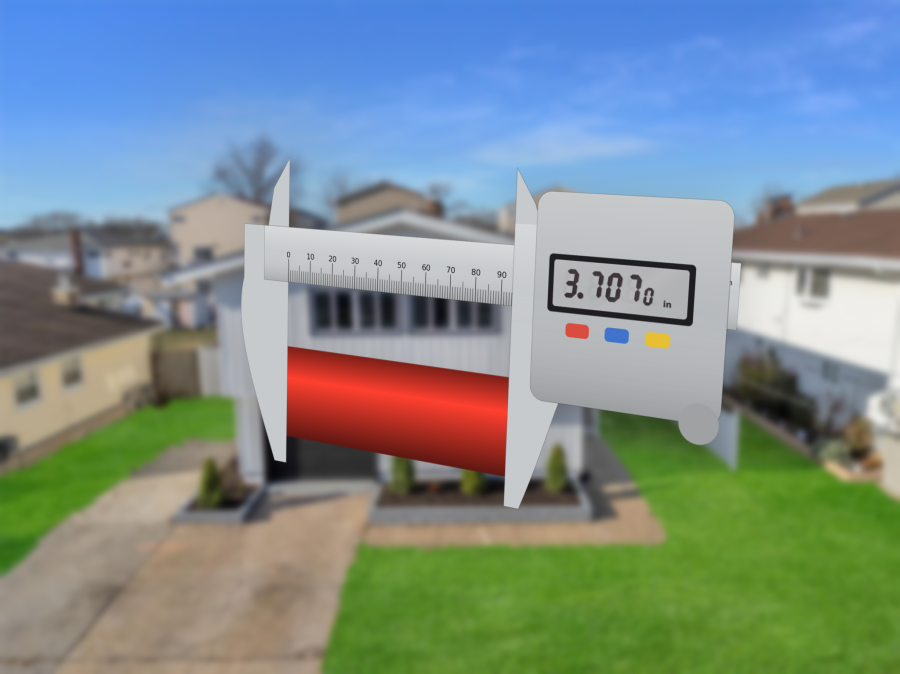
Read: value=3.7070 unit=in
